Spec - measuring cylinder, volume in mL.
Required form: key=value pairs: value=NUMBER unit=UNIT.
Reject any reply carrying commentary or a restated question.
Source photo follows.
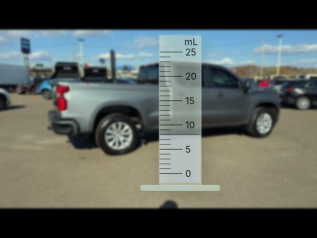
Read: value=8 unit=mL
